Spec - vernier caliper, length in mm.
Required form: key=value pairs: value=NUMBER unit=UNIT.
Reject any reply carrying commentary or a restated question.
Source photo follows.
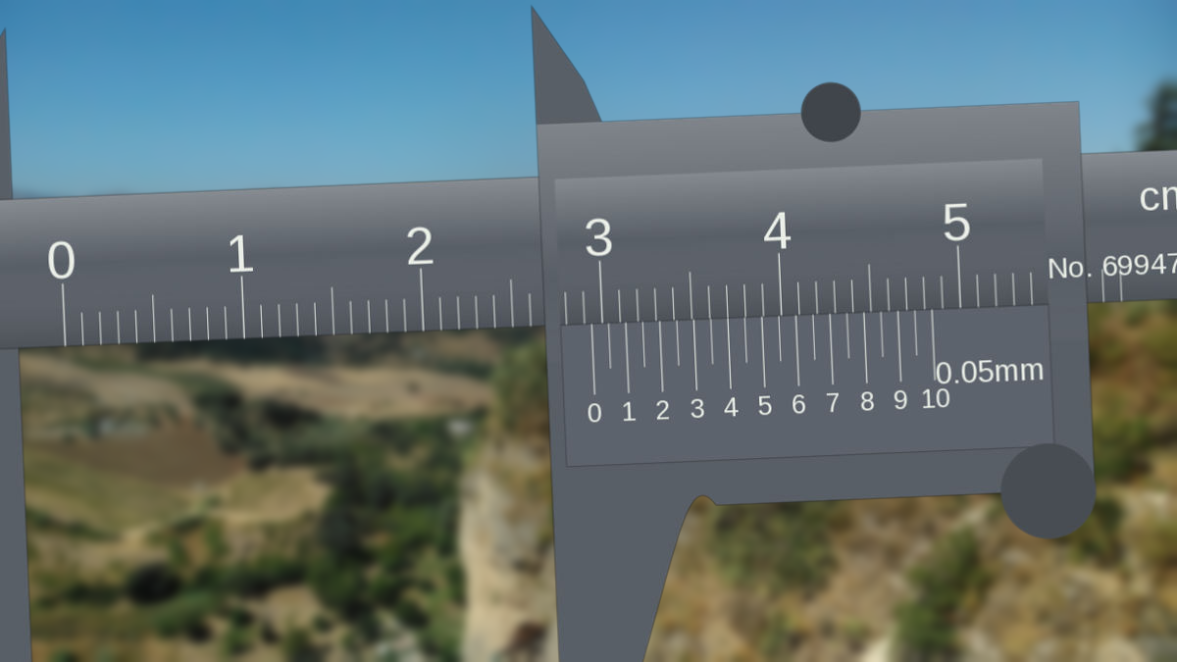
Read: value=29.4 unit=mm
